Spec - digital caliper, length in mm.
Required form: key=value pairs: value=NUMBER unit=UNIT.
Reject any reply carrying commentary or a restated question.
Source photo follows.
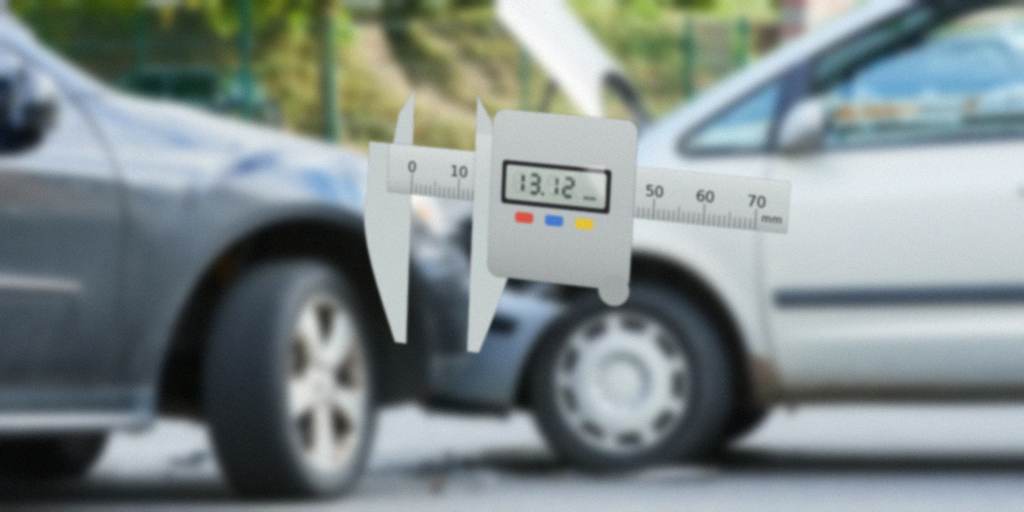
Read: value=13.12 unit=mm
